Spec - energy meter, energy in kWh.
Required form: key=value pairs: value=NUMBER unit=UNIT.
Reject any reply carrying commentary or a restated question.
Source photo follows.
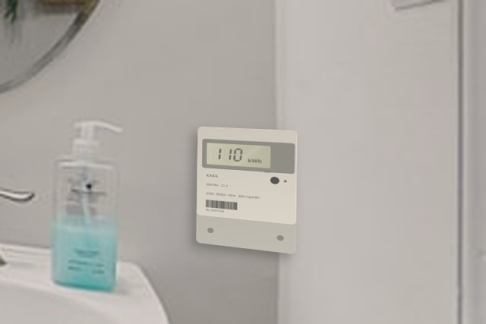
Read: value=110 unit=kWh
